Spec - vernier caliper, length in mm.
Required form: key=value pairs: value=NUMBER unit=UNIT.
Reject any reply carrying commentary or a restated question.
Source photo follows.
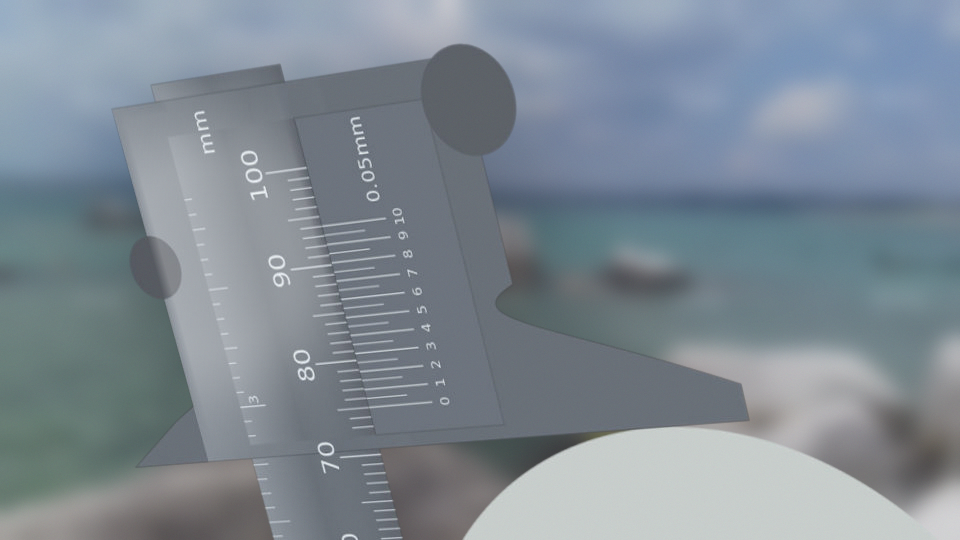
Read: value=75.0 unit=mm
